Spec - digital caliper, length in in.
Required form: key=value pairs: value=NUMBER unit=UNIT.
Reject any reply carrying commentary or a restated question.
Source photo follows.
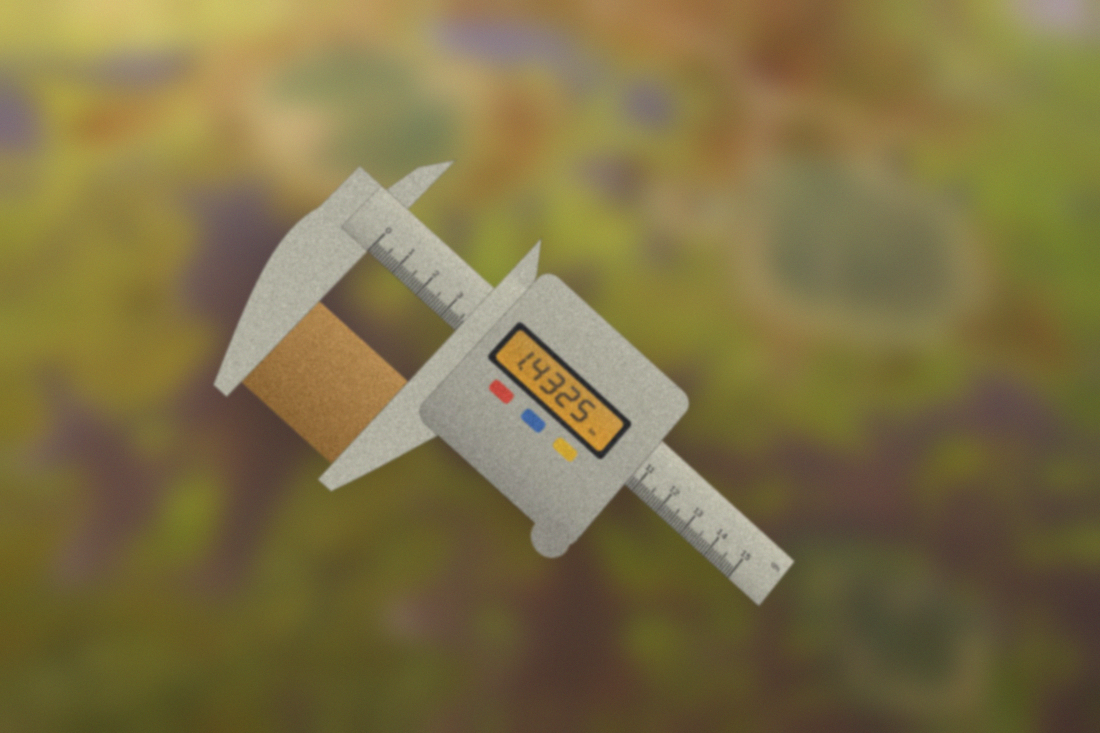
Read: value=1.4325 unit=in
